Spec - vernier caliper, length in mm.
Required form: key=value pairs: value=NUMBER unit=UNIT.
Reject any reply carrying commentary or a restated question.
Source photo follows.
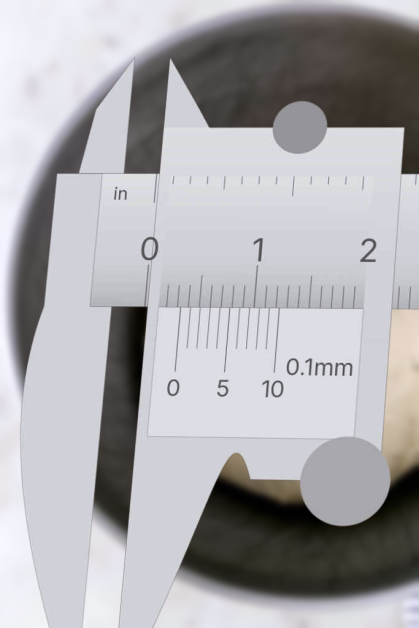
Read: value=3.3 unit=mm
